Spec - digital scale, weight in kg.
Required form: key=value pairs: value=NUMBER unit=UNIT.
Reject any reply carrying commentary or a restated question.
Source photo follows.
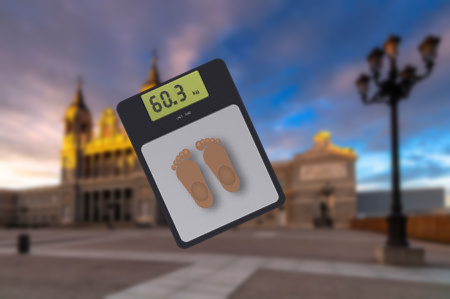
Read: value=60.3 unit=kg
